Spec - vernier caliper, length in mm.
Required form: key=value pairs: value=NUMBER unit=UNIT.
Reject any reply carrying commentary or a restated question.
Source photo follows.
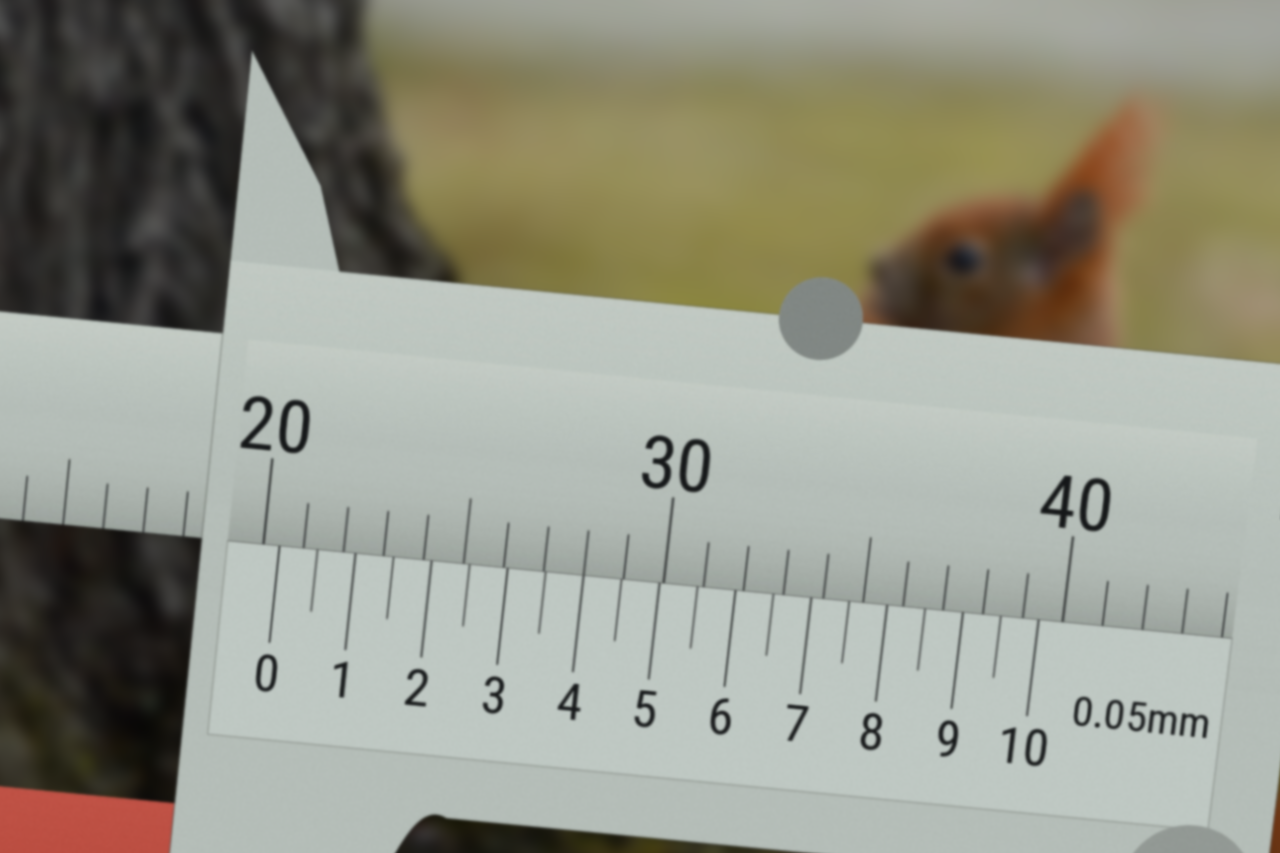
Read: value=20.40 unit=mm
